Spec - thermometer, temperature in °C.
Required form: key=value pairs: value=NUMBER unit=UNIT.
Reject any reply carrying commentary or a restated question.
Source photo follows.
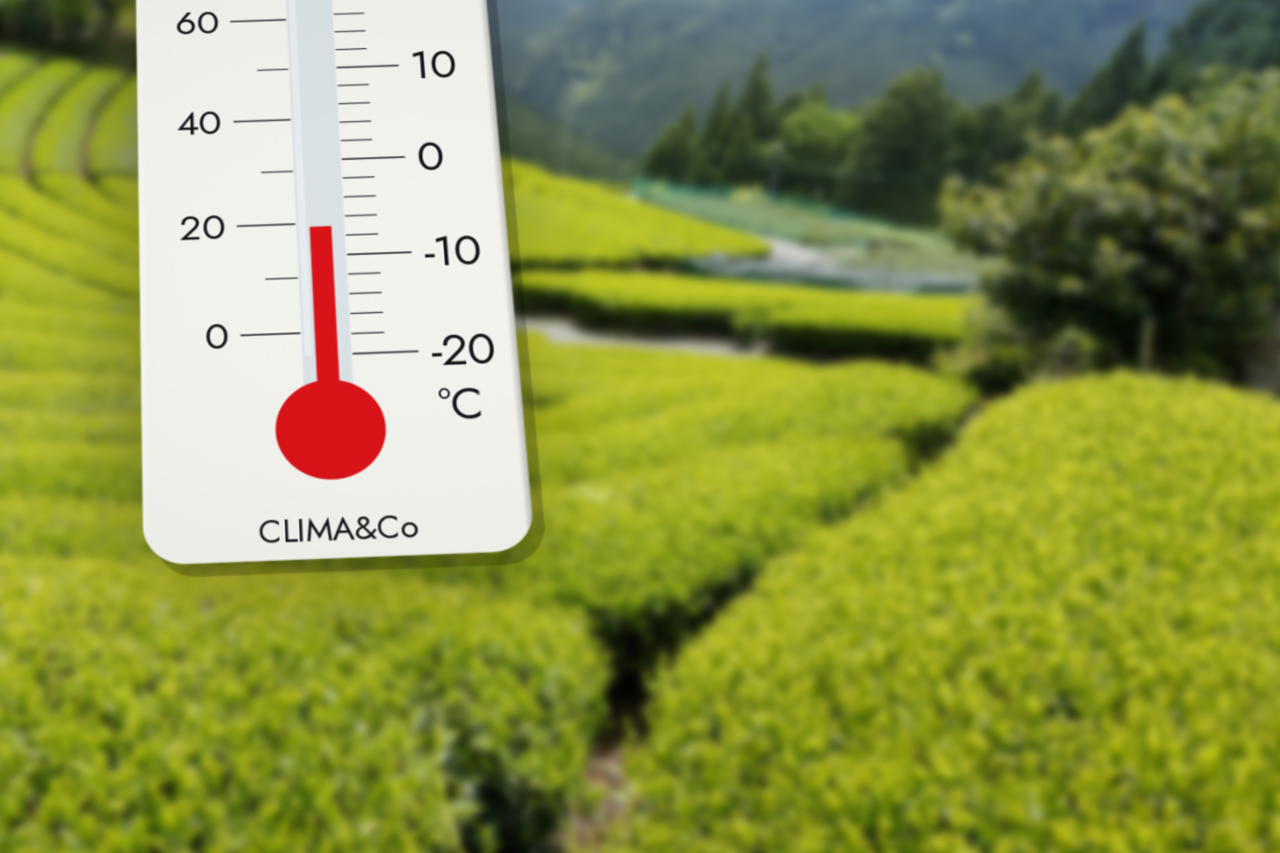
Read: value=-7 unit=°C
